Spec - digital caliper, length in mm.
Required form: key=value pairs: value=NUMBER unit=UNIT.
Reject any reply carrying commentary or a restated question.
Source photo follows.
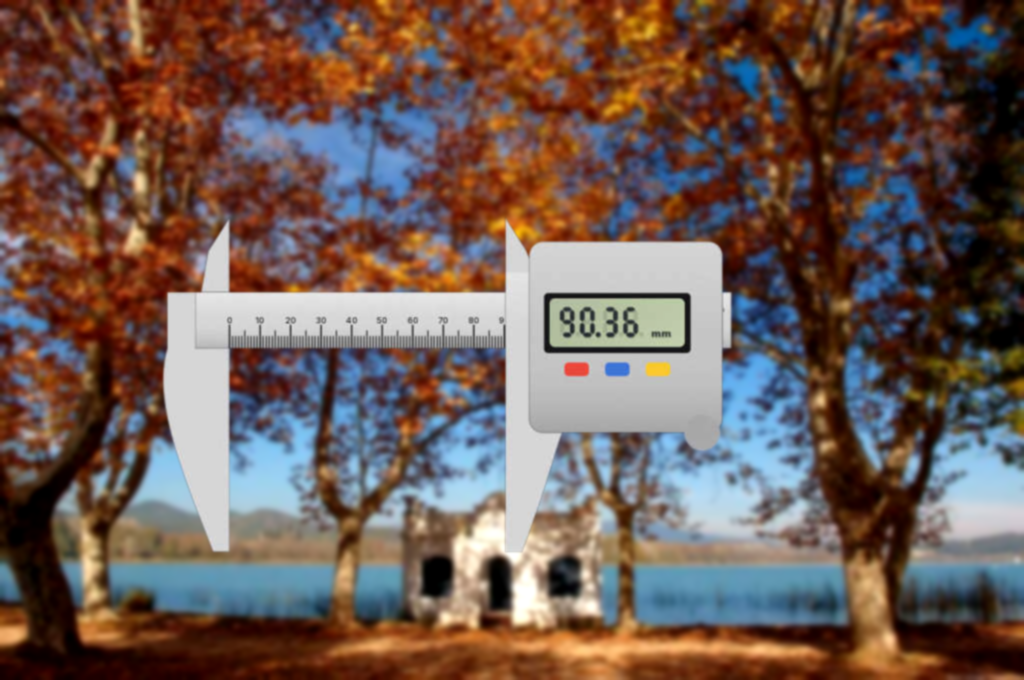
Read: value=90.36 unit=mm
